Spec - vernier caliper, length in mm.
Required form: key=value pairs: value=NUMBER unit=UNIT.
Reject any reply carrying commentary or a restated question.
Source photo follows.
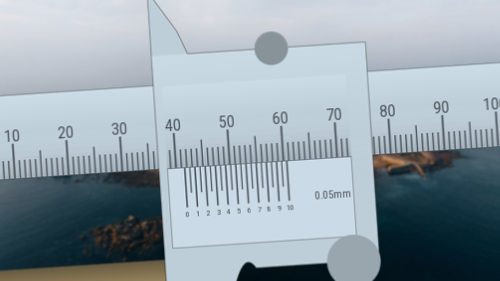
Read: value=41.6 unit=mm
